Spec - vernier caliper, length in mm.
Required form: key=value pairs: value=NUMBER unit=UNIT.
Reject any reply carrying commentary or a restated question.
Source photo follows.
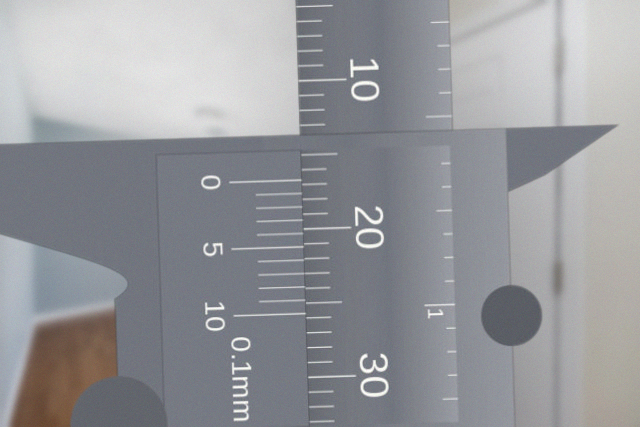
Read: value=16.7 unit=mm
